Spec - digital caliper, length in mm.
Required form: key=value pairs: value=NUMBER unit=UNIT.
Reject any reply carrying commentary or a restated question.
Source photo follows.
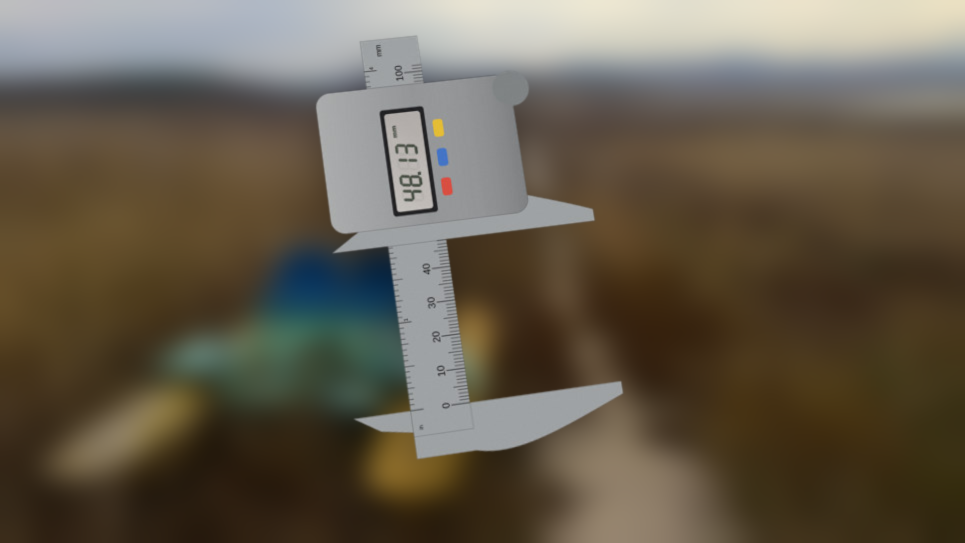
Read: value=48.13 unit=mm
